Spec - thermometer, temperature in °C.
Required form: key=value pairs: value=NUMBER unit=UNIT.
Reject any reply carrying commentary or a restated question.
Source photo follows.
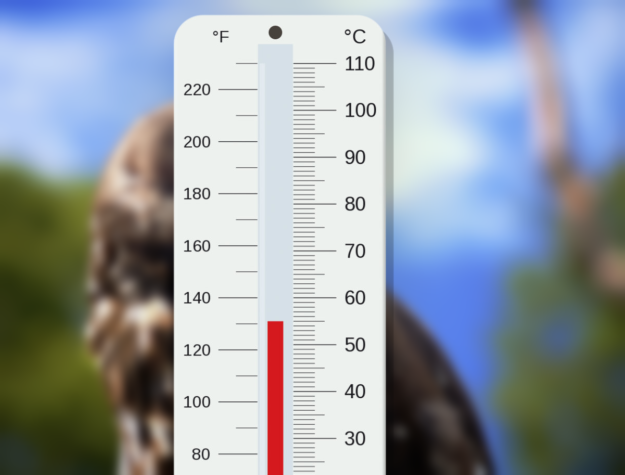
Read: value=55 unit=°C
